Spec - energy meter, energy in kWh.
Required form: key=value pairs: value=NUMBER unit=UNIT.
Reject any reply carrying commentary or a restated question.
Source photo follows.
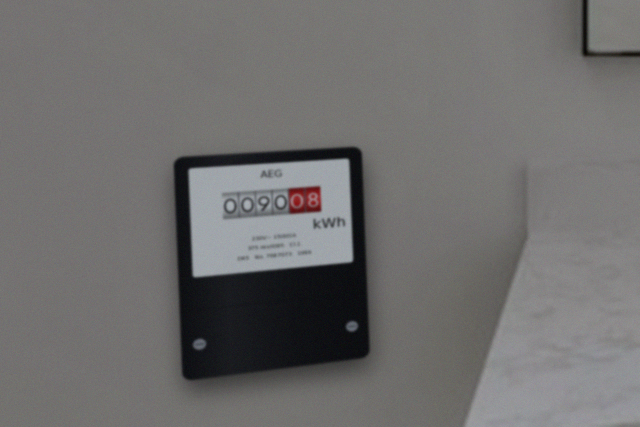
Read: value=90.08 unit=kWh
